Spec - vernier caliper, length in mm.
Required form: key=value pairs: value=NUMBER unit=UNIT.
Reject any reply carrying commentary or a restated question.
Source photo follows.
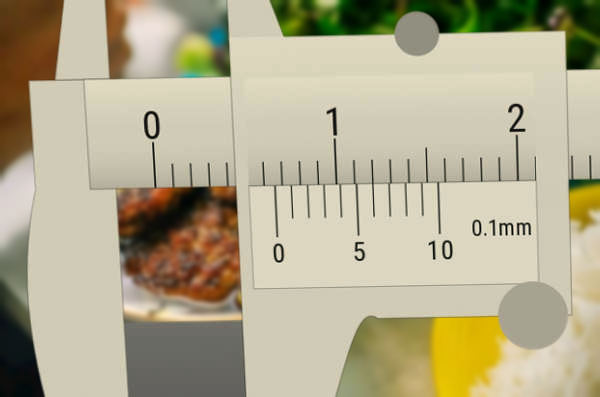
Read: value=6.6 unit=mm
